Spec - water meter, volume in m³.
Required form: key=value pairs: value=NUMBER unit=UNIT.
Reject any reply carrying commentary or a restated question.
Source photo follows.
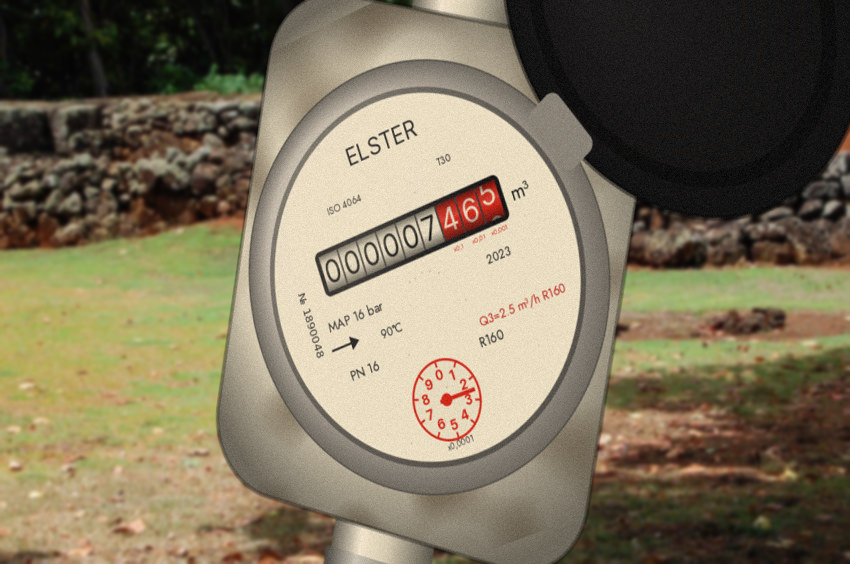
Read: value=7.4652 unit=m³
